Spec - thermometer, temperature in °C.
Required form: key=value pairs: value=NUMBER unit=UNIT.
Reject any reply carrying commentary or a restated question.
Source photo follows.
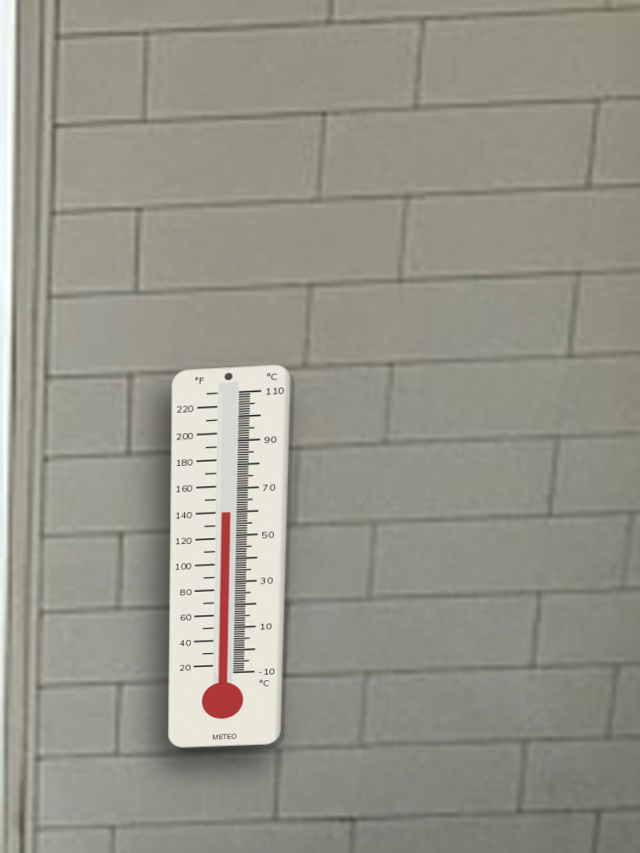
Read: value=60 unit=°C
